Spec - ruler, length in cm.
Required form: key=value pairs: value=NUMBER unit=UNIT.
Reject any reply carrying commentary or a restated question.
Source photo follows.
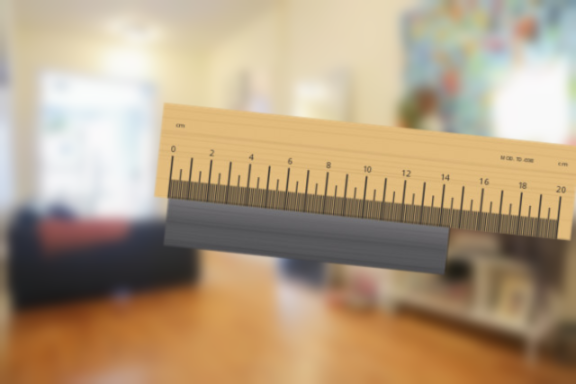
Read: value=14.5 unit=cm
